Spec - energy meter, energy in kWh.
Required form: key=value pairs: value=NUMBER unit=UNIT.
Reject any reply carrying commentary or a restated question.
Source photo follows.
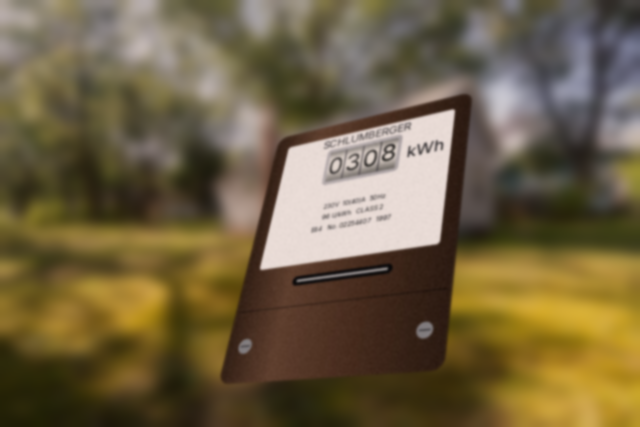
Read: value=308 unit=kWh
